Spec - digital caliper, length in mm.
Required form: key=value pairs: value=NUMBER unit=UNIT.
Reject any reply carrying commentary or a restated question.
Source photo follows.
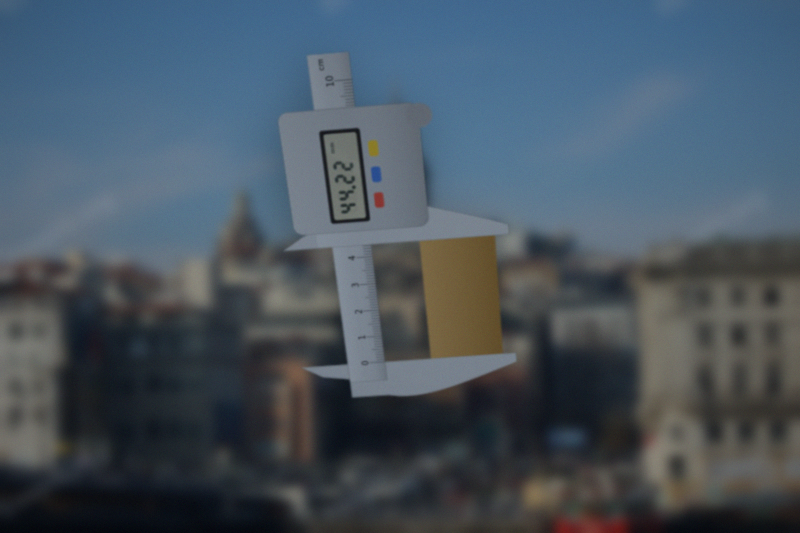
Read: value=44.22 unit=mm
